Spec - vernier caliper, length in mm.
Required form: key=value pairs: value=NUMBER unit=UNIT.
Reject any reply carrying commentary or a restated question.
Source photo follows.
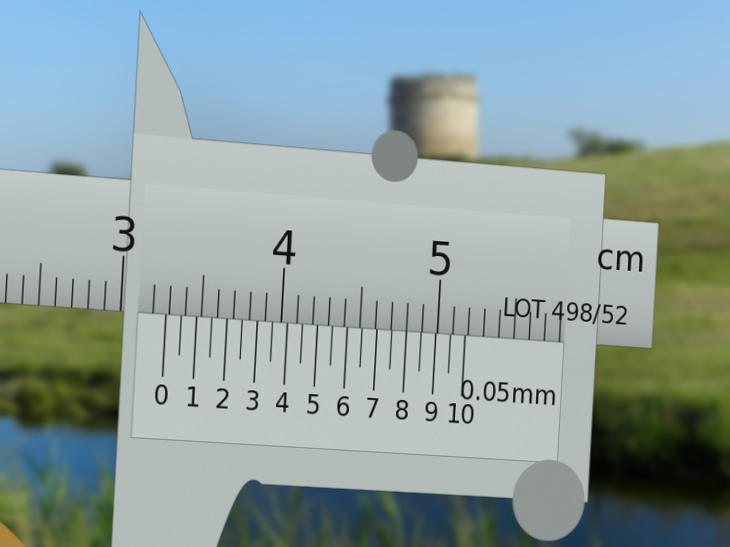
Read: value=32.8 unit=mm
